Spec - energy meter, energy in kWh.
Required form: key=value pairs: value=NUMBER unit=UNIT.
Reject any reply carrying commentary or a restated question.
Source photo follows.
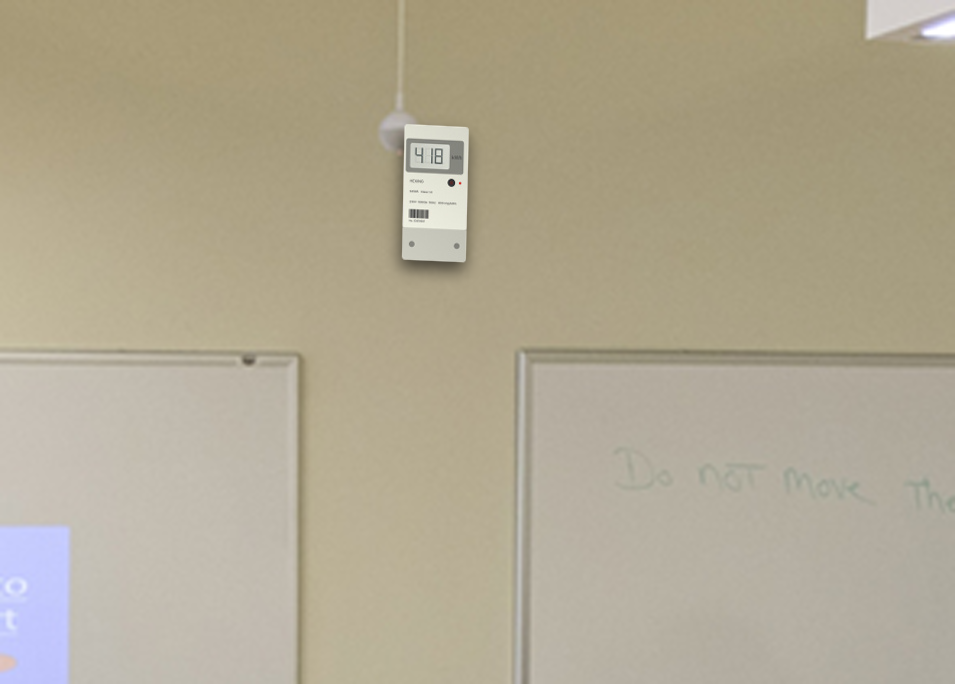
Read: value=418 unit=kWh
